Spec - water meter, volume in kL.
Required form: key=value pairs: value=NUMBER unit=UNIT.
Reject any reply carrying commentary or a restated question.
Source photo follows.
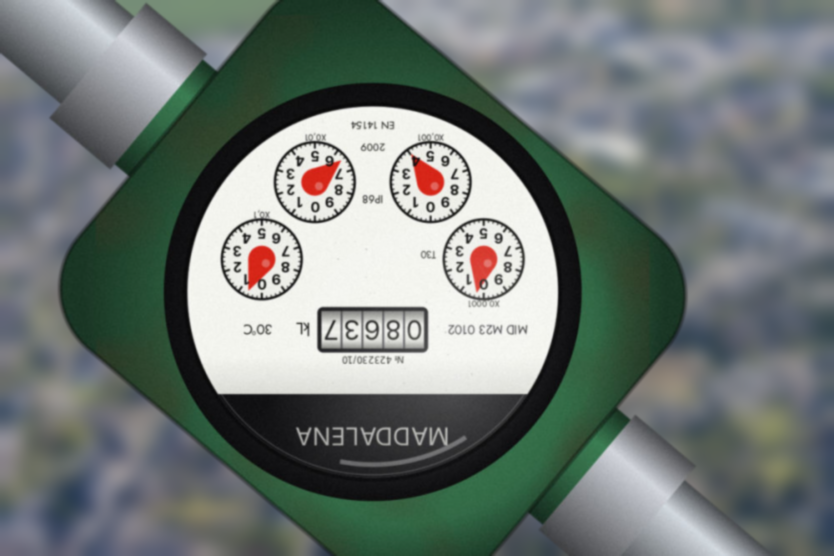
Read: value=8637.0640 unit=kL
